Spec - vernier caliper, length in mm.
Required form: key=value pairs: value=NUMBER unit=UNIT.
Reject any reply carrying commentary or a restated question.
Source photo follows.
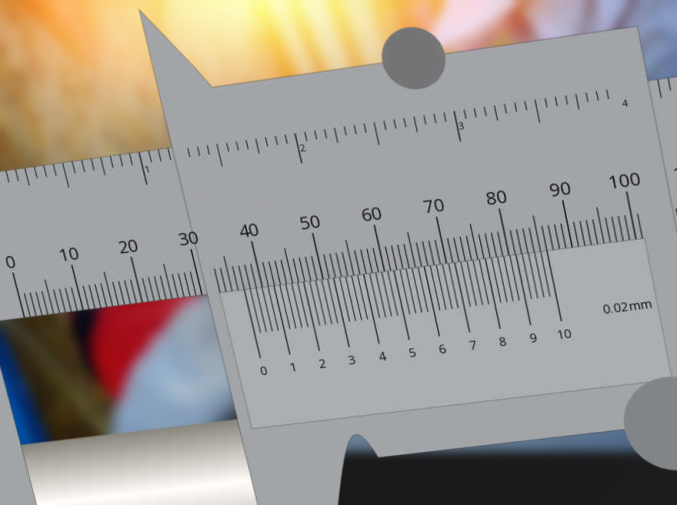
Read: value=37.0 unit=mm
